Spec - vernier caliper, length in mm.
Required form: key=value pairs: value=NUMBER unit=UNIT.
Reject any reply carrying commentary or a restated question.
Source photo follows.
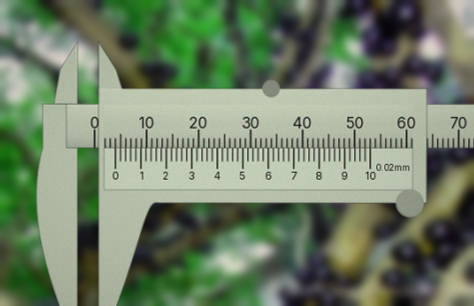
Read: value=4.0 unit=mm
